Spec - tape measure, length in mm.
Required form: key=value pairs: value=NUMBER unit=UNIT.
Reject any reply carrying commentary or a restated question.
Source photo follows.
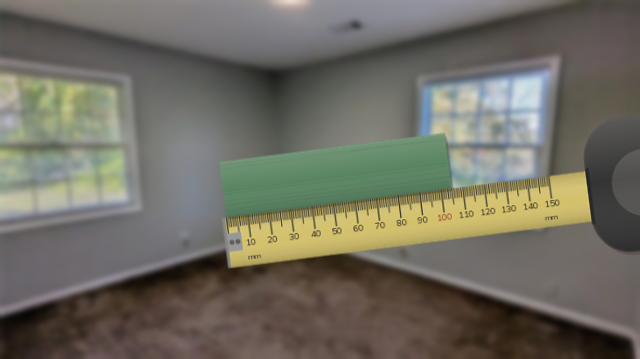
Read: value=105 unit=mm
